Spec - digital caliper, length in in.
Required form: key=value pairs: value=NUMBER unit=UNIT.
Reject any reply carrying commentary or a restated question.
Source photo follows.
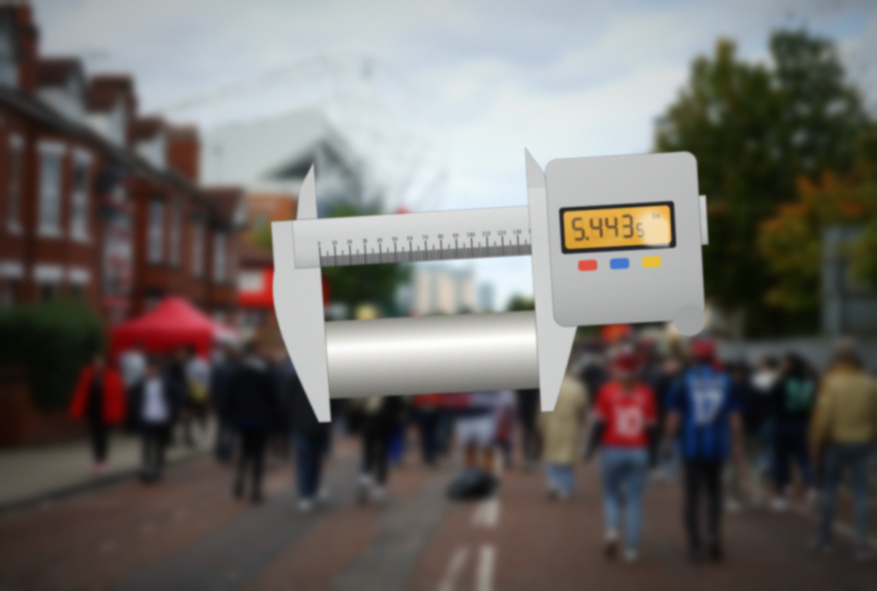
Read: value=5.4435 unit=in
